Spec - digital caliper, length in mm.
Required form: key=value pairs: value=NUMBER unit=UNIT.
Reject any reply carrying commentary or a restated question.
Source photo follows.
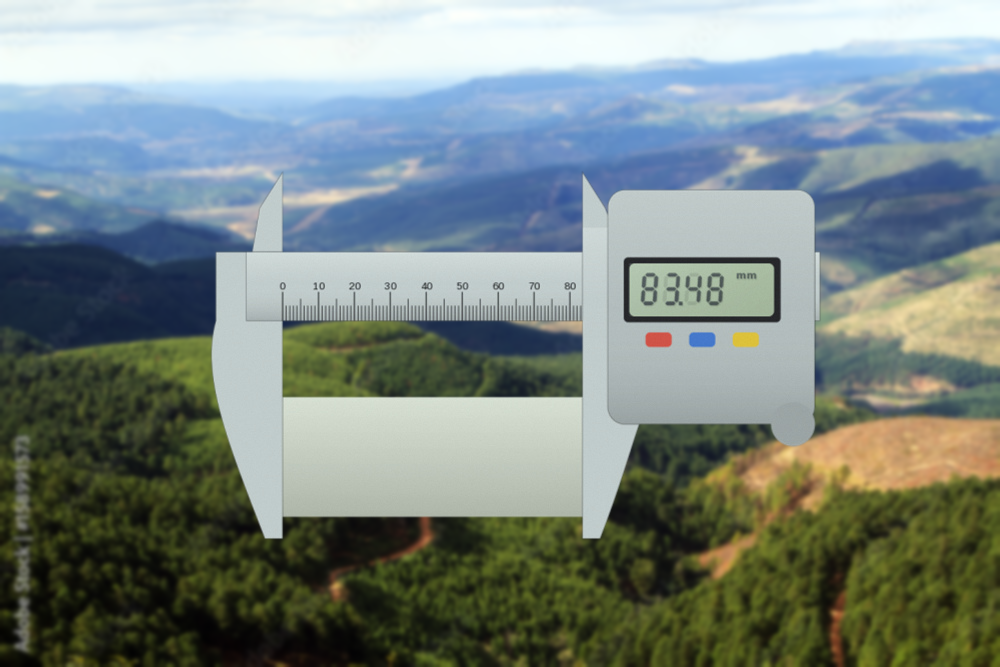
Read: value=83.48 unit=mm
